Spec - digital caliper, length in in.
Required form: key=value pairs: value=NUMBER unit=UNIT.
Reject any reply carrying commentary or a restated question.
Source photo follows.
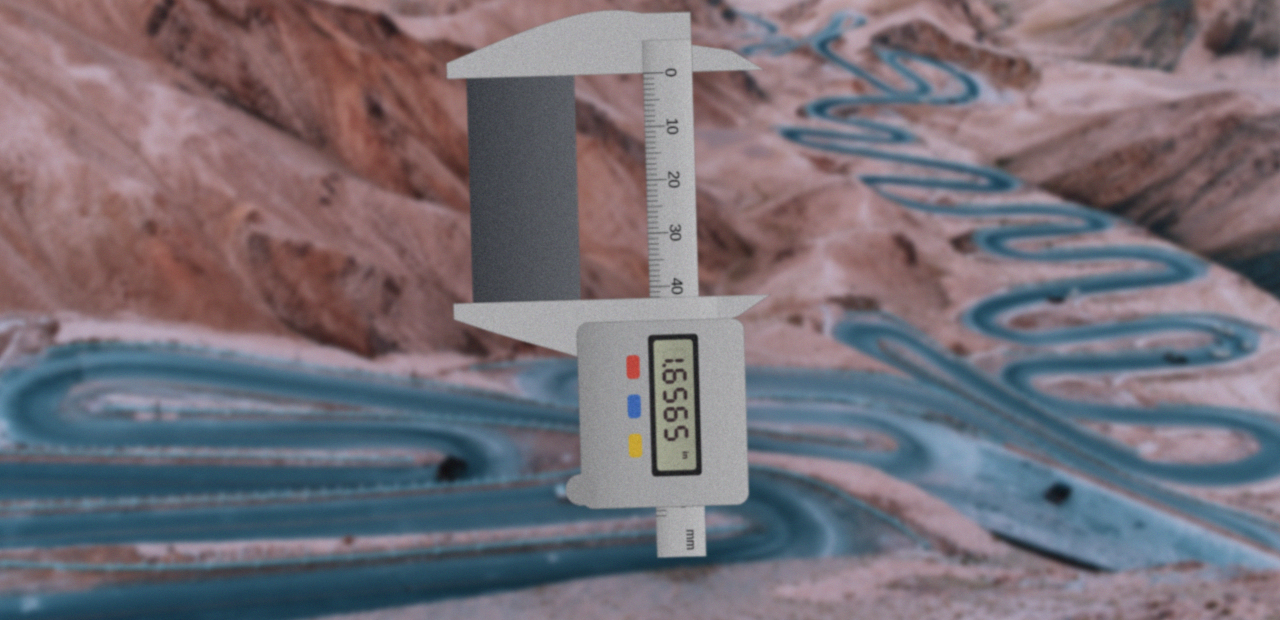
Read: value=1.6565 unit=in
